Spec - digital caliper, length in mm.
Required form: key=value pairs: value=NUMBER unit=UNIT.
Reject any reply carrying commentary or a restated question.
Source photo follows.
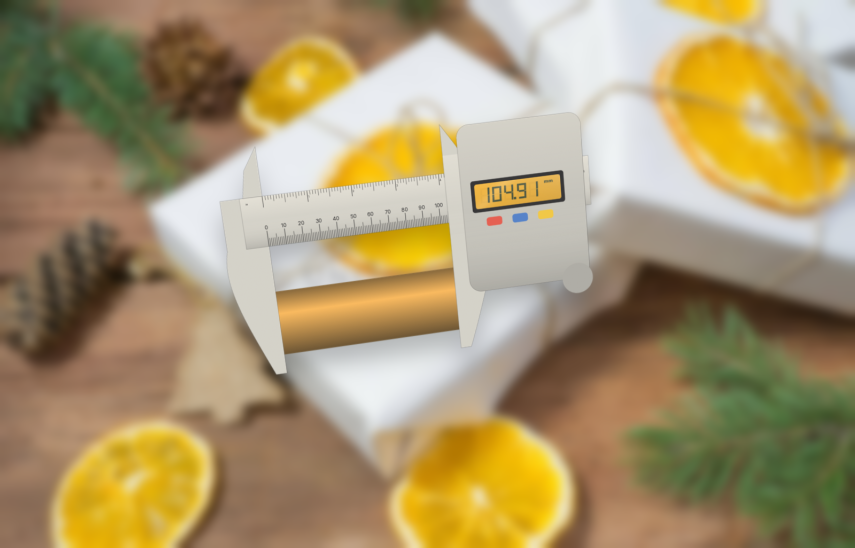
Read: value=104.91 unit=mm
